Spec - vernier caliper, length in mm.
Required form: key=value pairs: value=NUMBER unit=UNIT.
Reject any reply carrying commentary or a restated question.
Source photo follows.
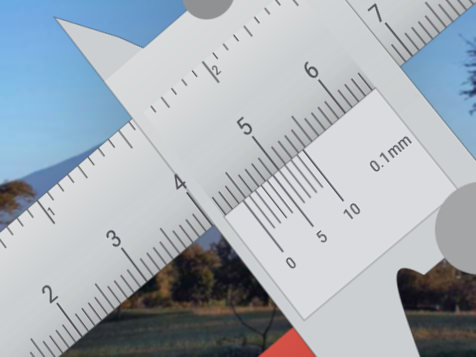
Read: value=44.6 unit=mm
